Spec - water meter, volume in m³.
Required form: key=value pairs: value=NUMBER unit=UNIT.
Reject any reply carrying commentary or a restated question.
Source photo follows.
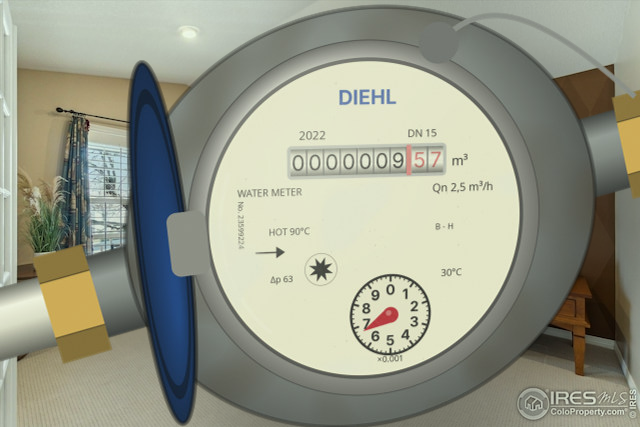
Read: value=9.576 unit=m³
